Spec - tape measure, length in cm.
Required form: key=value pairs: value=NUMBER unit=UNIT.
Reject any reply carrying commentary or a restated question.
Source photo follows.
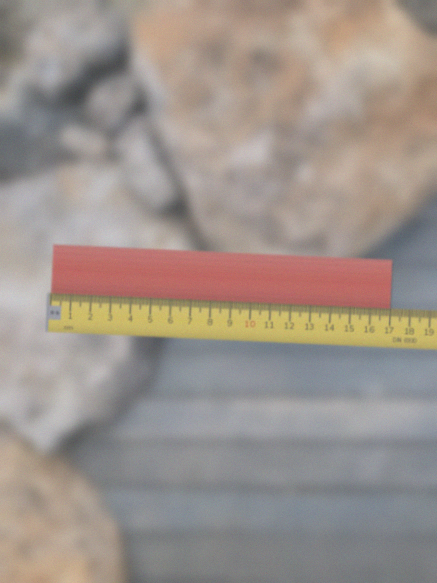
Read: value=17 unit=cm
